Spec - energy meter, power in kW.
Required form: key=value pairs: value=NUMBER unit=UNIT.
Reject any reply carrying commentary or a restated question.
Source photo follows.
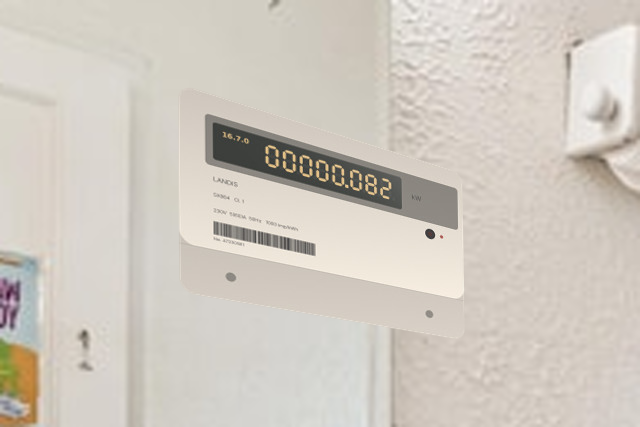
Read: value=0.082 unit=kW
